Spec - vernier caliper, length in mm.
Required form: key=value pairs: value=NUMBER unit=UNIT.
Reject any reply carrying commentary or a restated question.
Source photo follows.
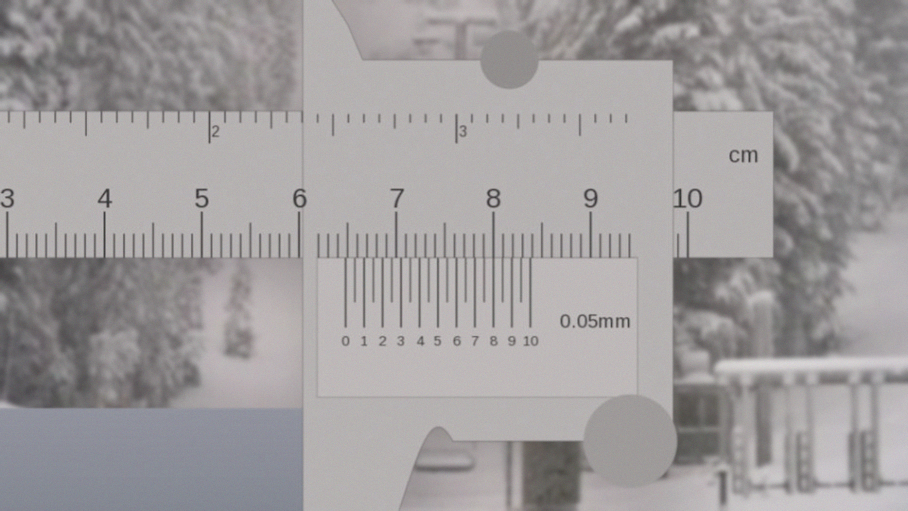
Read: value=64.8 unit=mm
